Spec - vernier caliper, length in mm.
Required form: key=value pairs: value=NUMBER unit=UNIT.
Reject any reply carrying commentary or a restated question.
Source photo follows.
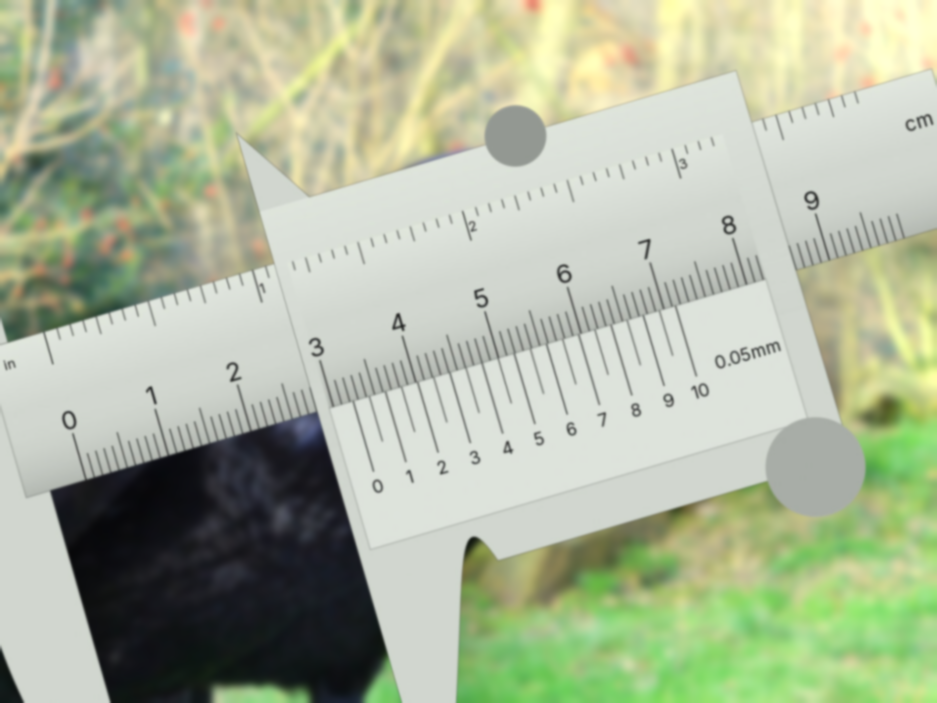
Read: value=32.4 unit=mm
